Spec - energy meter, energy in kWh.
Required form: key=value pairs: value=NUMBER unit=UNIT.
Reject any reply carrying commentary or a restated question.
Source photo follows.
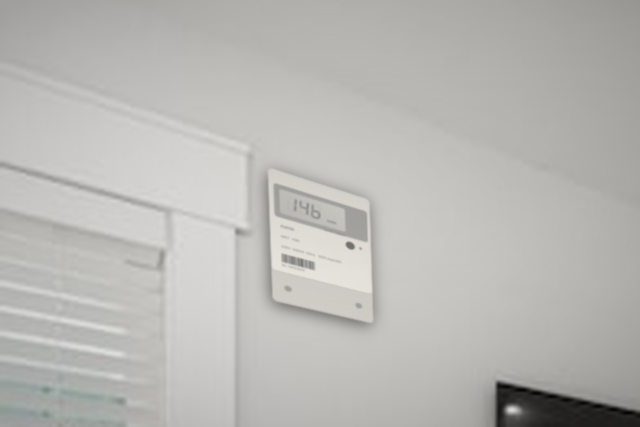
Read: value=146 unit=kWh
